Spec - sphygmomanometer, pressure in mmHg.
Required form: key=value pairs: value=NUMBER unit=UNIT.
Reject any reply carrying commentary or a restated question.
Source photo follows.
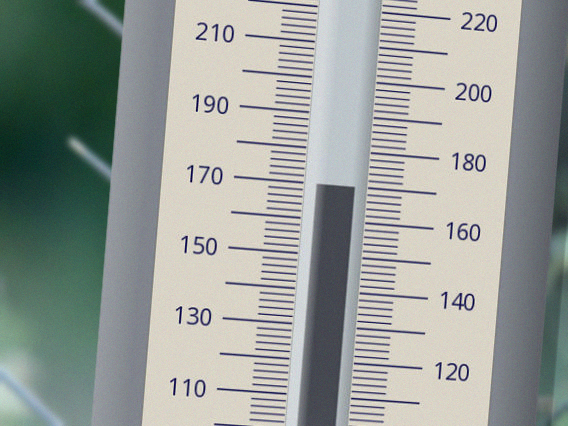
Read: value=170 unit=mmHg
